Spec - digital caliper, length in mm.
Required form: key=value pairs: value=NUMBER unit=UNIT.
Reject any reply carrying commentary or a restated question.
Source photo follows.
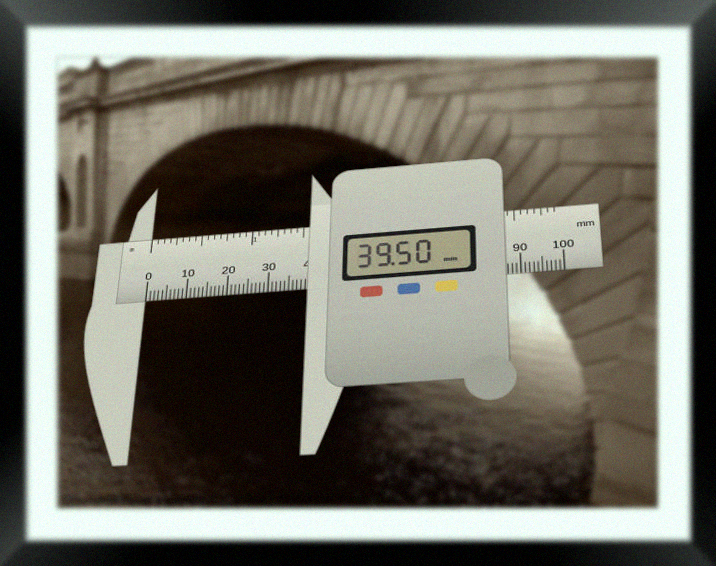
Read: value=39.50 unit=mm
